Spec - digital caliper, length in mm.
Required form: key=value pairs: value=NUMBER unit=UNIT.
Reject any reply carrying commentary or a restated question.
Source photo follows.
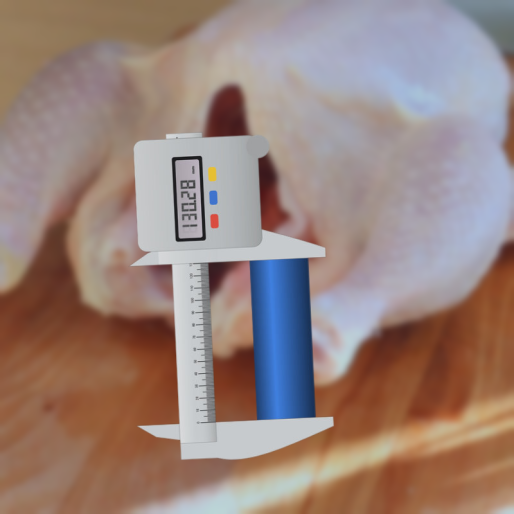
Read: value=130.28 unit=mm
